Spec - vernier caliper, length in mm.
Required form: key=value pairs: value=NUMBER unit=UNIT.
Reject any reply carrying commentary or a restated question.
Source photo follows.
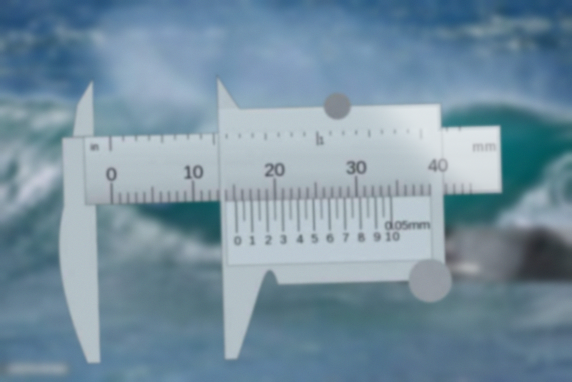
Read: value=15.2 unit=mm
